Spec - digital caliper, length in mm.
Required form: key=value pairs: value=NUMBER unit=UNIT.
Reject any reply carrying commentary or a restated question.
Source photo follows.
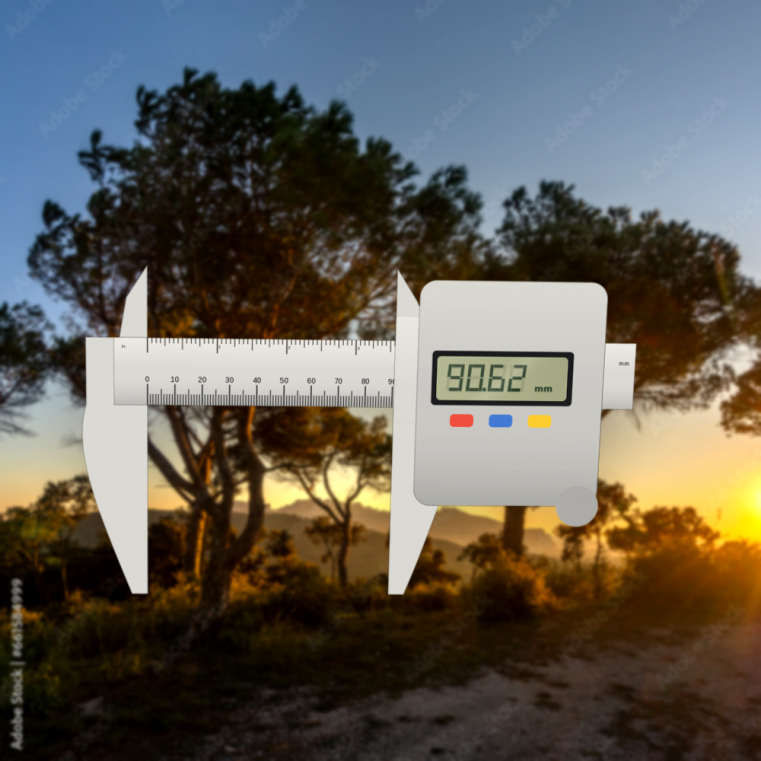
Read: value=90.62 unit=mm
